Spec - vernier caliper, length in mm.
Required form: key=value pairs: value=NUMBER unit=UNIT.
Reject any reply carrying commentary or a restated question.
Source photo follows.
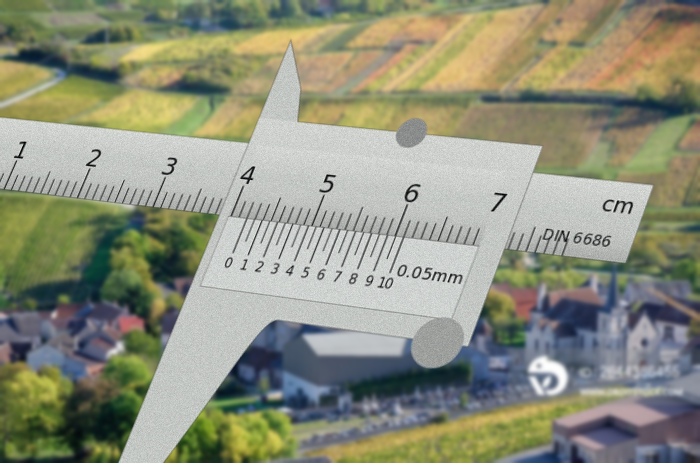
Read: value=42.0 unit=mm
